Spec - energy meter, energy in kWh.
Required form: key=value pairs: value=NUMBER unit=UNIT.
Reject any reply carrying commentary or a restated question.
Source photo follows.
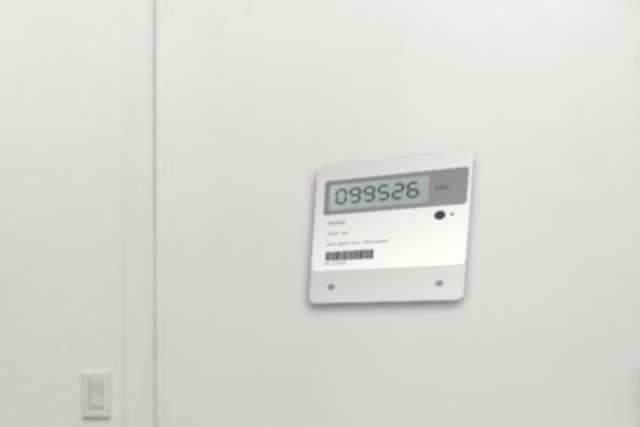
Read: value=99526 unit=kWh
